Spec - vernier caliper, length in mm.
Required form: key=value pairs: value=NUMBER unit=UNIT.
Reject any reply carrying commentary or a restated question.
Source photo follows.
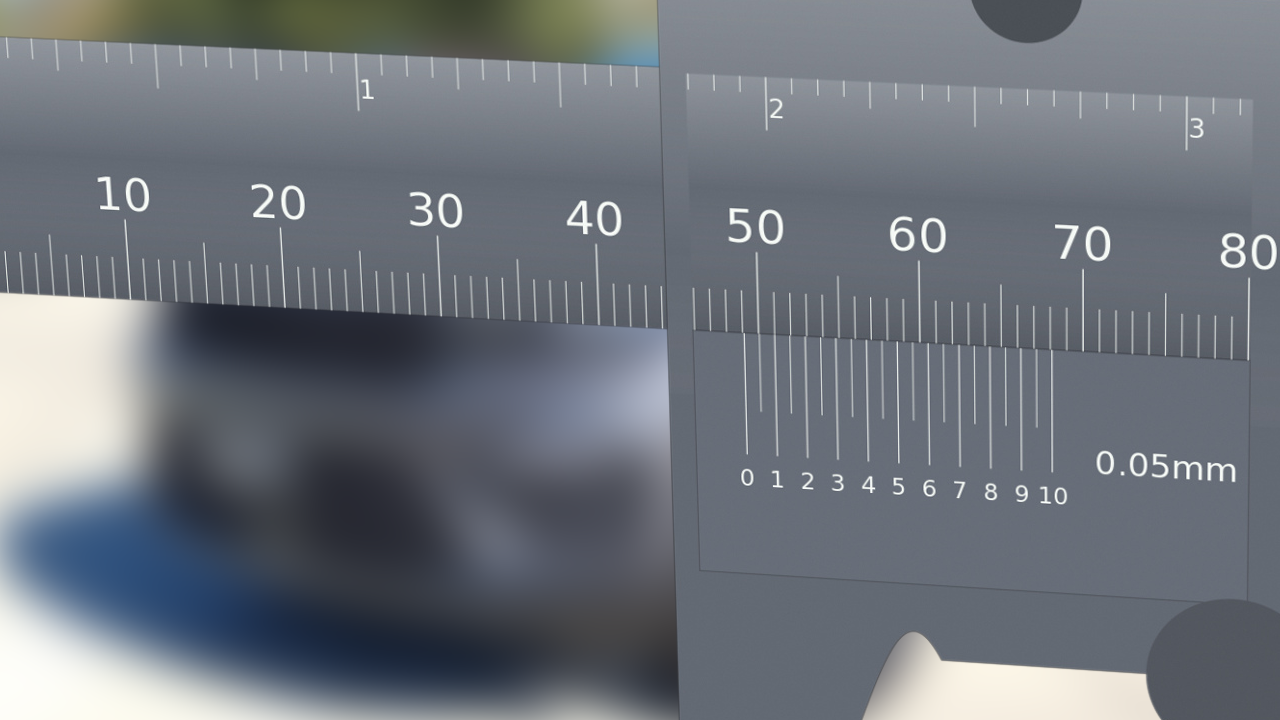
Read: value=49.1 unit=mm
